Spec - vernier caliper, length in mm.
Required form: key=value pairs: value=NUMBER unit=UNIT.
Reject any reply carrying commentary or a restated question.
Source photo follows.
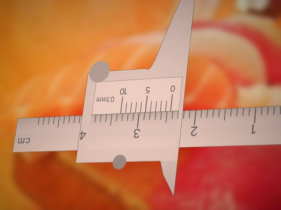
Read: value=24.4 unit=mm
